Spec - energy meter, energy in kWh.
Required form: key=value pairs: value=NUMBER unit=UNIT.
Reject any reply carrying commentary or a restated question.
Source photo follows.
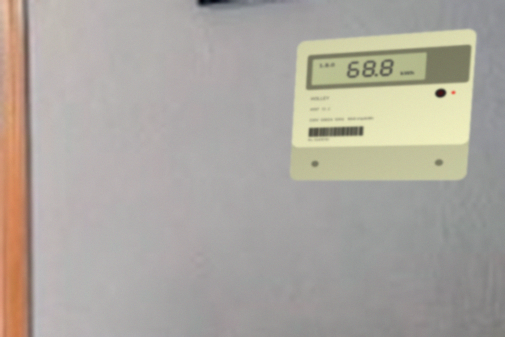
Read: value=68.8 unit=kWh
